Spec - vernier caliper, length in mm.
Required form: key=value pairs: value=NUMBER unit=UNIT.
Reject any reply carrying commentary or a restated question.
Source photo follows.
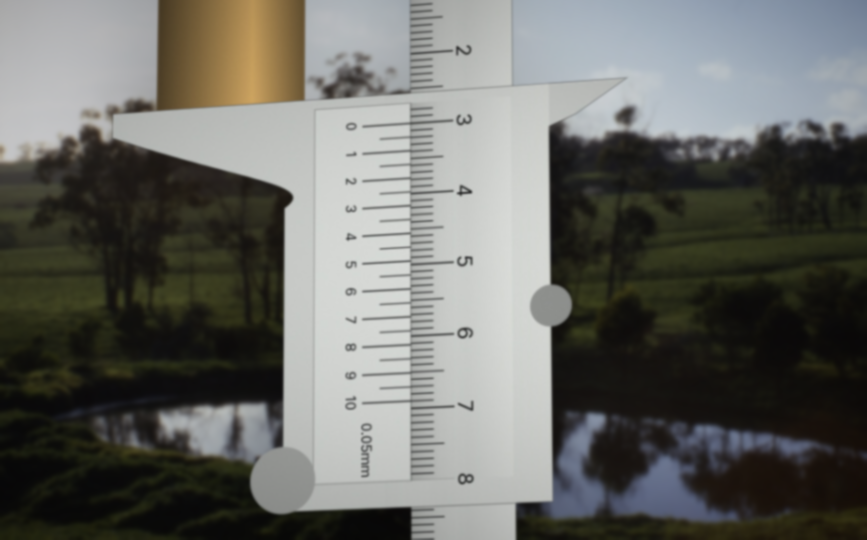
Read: value=30.0 unit=mm
